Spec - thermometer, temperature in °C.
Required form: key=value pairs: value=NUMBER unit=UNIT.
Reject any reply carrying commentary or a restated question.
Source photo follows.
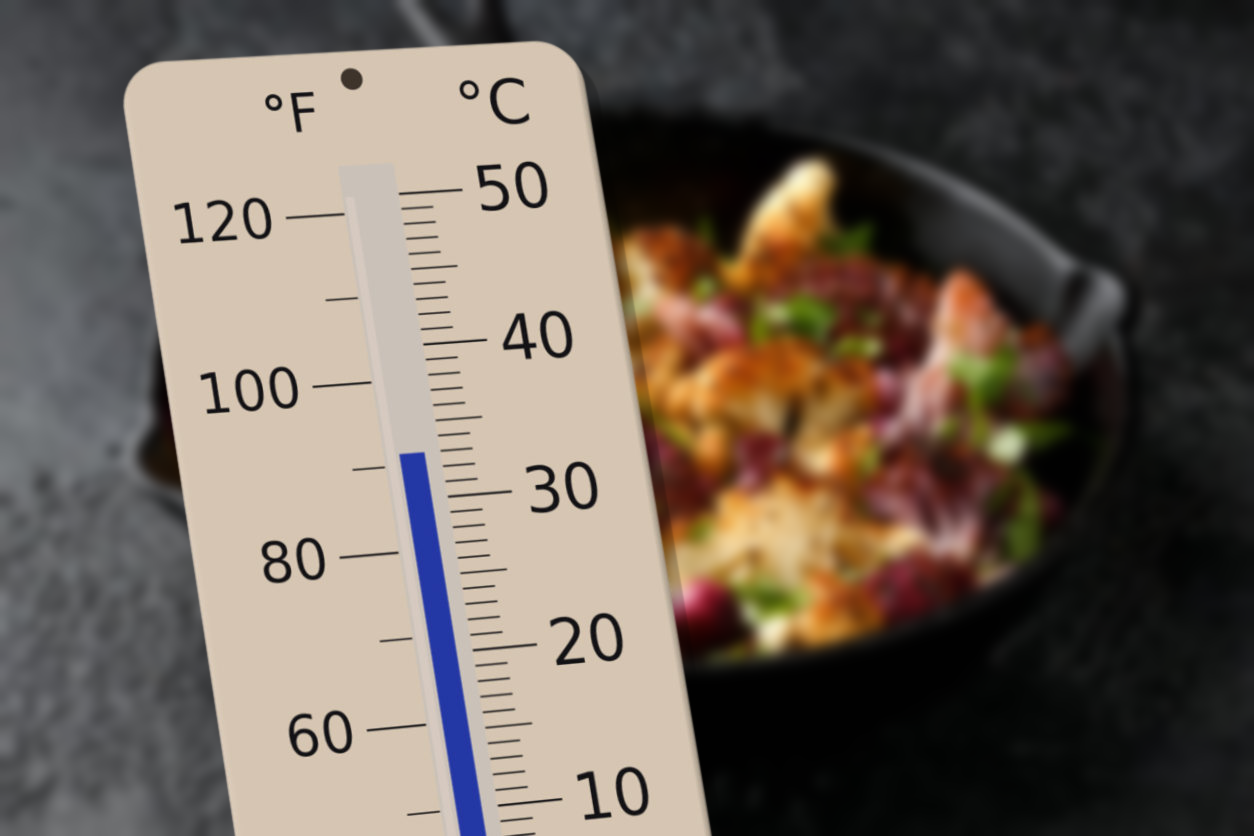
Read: value=33 unit=°C
